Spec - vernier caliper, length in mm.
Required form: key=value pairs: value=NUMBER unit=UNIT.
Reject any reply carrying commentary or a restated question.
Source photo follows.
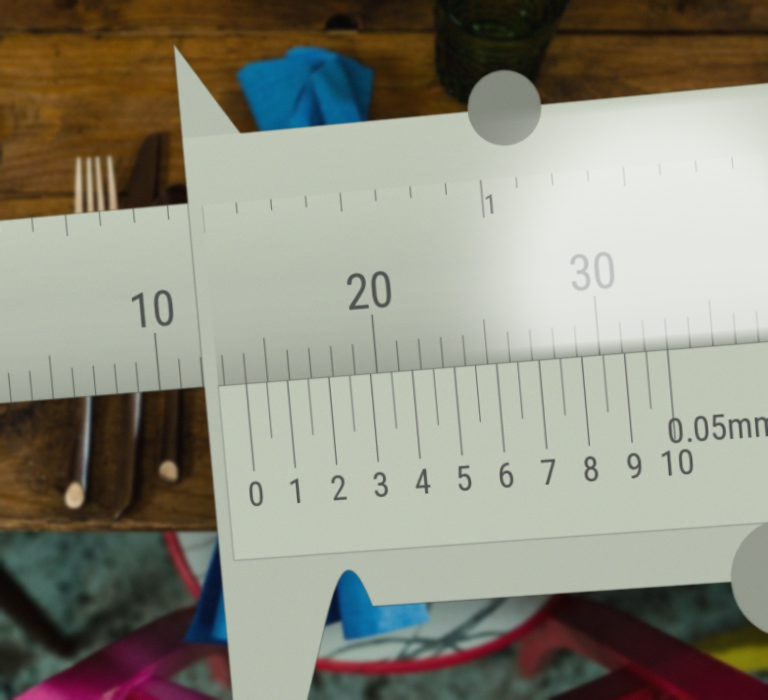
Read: value=14.0 unit=mm
